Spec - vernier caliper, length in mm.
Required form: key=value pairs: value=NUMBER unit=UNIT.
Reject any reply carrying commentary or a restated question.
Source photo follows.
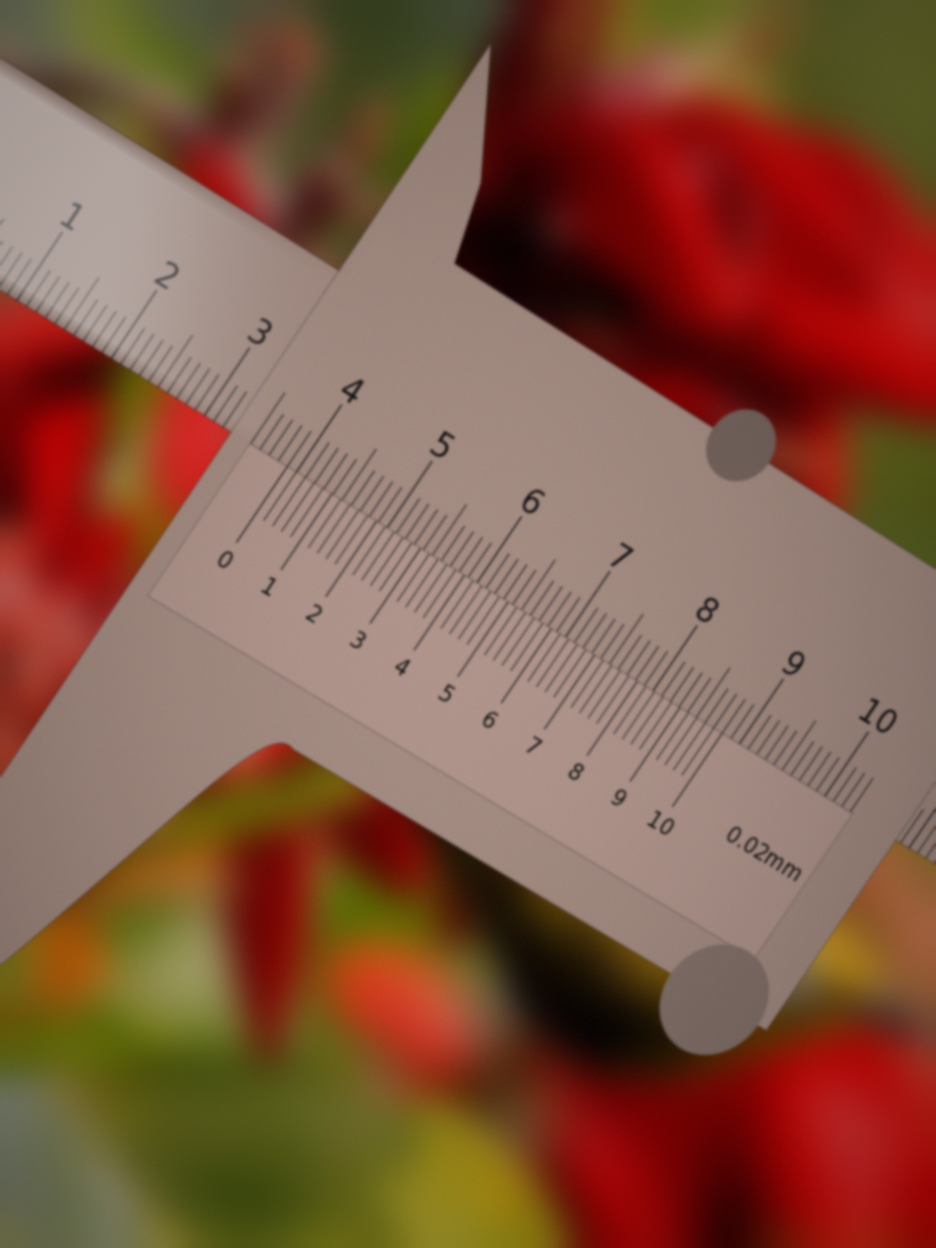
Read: value=39.0 unit=mm
